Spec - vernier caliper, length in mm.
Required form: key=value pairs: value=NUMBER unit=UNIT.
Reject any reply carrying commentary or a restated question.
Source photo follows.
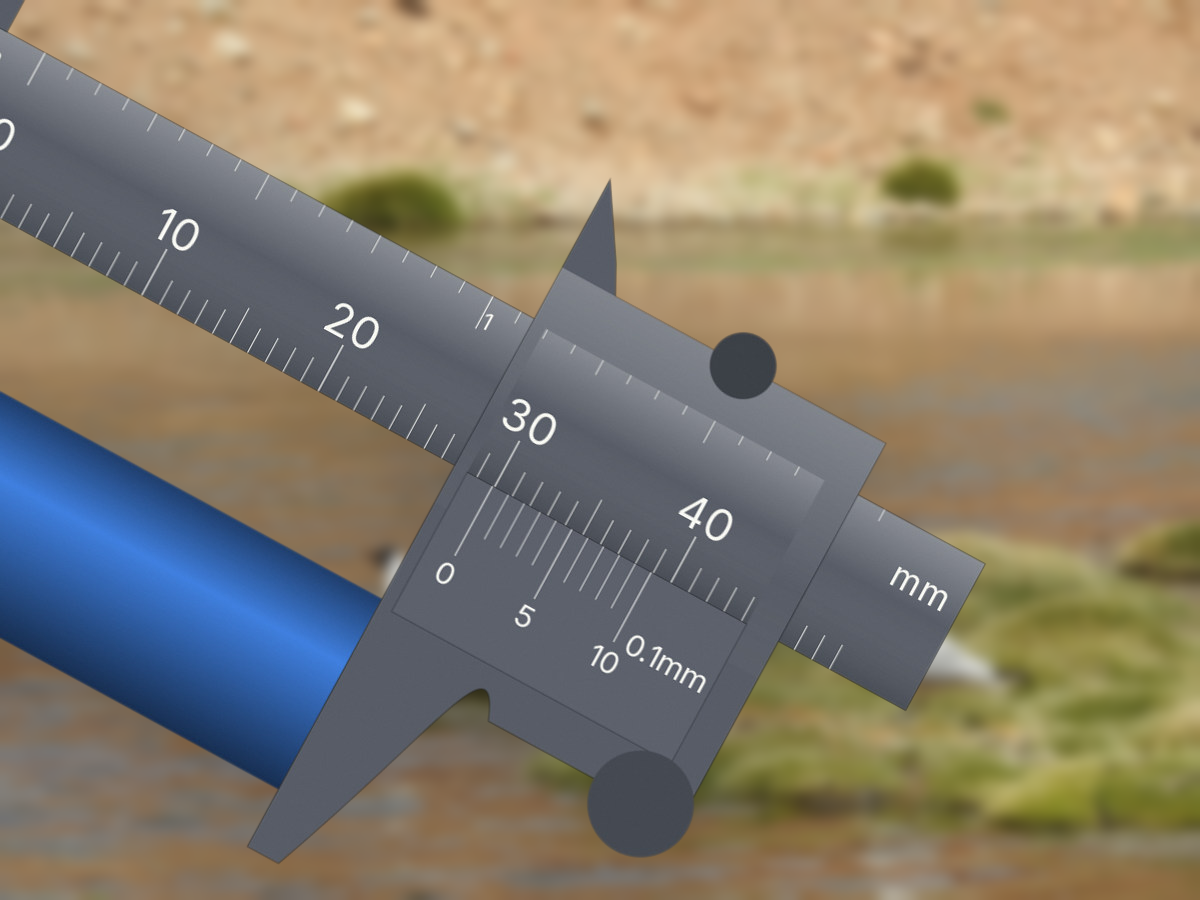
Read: value=29.9 unit=mm
